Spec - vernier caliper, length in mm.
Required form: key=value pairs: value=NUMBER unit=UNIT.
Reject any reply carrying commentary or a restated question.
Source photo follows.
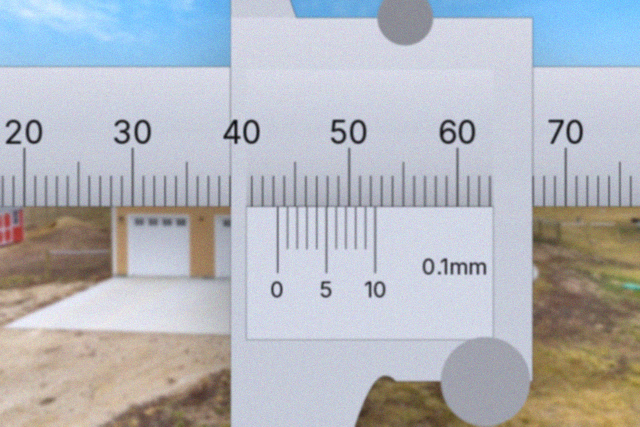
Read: value=43.4 unit=mm
